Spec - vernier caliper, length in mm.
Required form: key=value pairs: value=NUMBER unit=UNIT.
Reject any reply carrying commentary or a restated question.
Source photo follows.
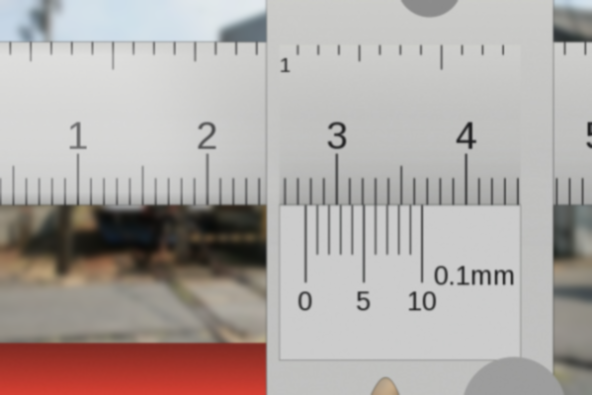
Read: value=27.6 unit=mm
